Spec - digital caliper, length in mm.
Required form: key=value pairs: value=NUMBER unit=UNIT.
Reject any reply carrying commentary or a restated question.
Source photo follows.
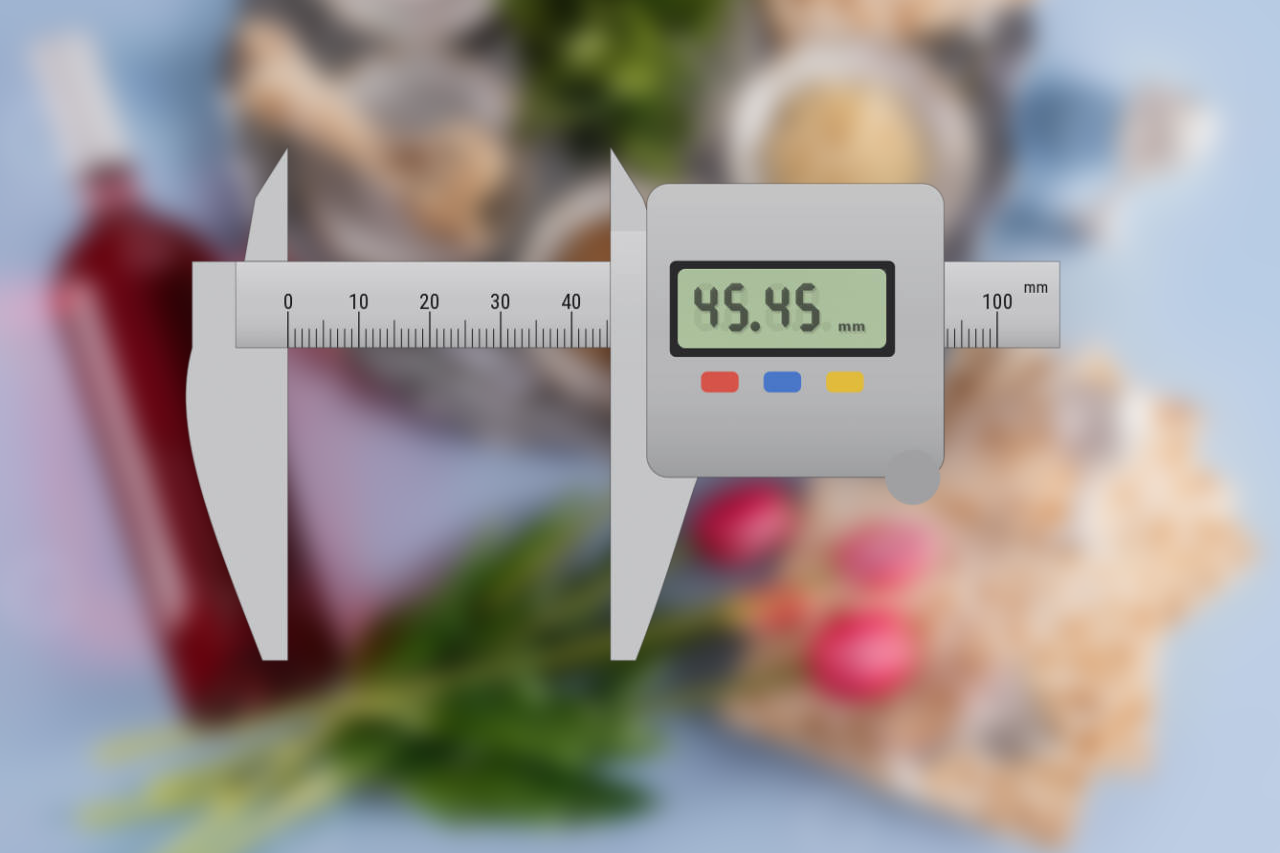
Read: value=45.45 unit=mm
